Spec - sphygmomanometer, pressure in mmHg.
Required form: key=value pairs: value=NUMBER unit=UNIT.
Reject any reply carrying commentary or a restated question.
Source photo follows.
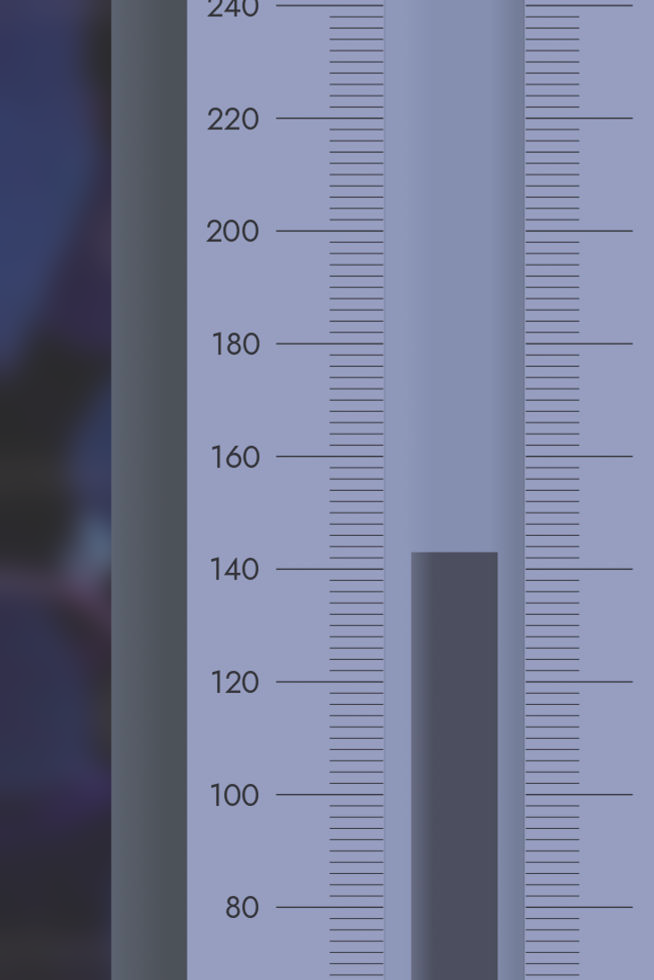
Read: value=143 unit=mmHg
